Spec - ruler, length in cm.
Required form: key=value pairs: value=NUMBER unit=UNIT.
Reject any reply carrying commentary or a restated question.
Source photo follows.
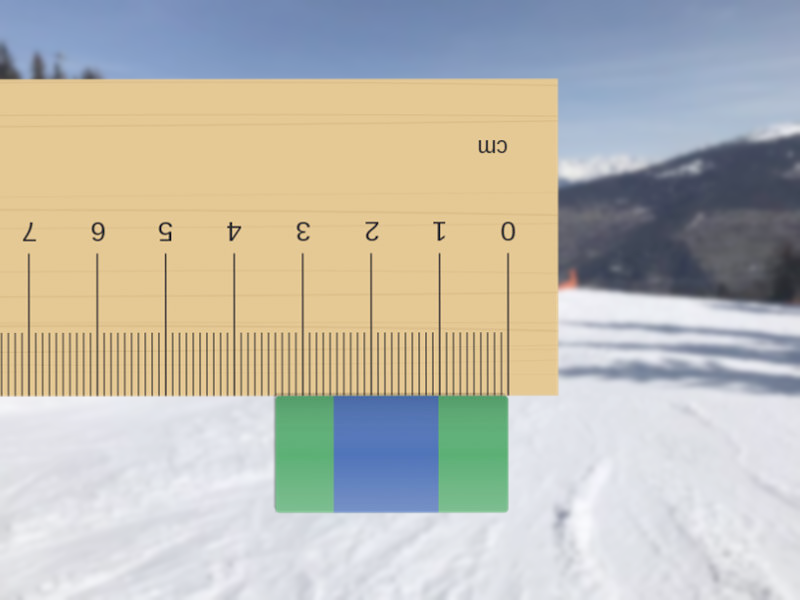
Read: value=3.4 unit=cm
